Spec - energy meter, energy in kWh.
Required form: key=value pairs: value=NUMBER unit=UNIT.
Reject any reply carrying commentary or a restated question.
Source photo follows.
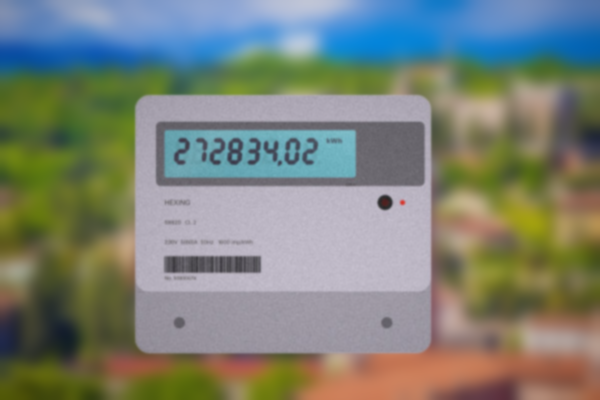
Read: value=272834.02 unit=kWh
